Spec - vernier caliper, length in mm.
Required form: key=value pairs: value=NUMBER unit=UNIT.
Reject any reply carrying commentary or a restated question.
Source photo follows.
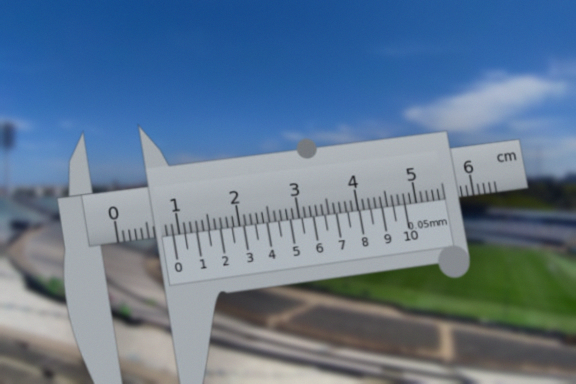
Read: value=9.0 unit=mm
